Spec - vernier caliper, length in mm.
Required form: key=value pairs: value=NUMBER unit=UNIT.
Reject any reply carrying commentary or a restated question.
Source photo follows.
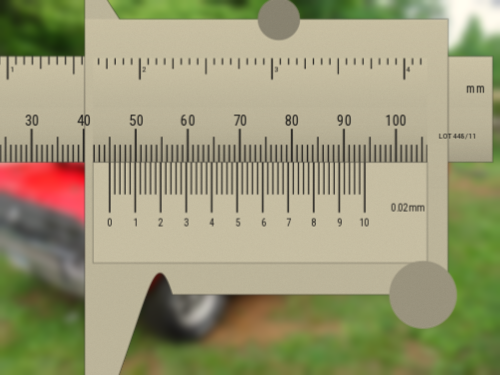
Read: value=45.0 unit=mm
